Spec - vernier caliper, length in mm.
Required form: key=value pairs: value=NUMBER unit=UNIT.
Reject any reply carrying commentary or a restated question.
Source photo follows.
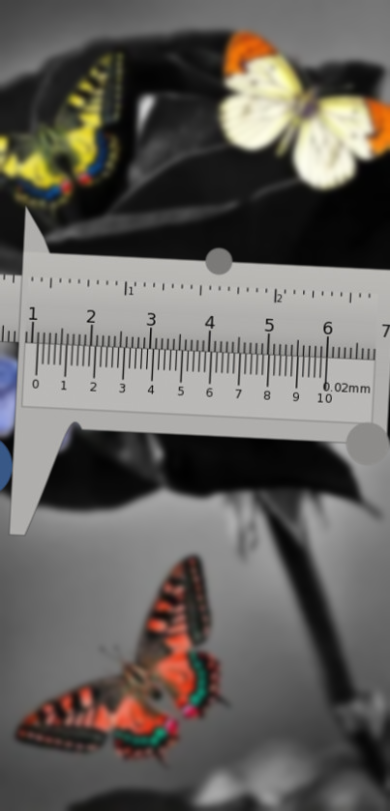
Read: value=11.0 unit=mm
